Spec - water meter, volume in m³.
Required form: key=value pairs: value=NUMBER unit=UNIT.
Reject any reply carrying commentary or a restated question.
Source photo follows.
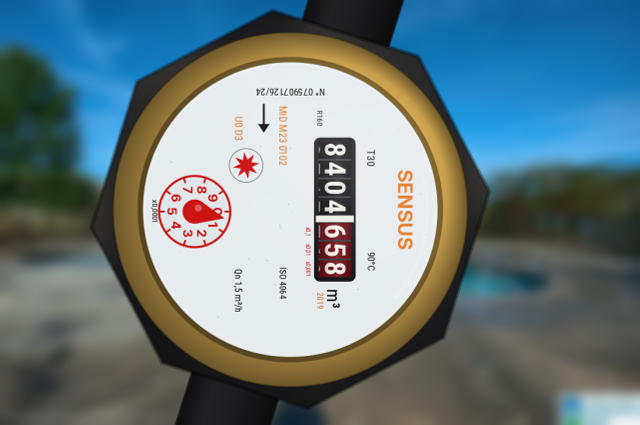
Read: value=8404.6580 unit=m³
